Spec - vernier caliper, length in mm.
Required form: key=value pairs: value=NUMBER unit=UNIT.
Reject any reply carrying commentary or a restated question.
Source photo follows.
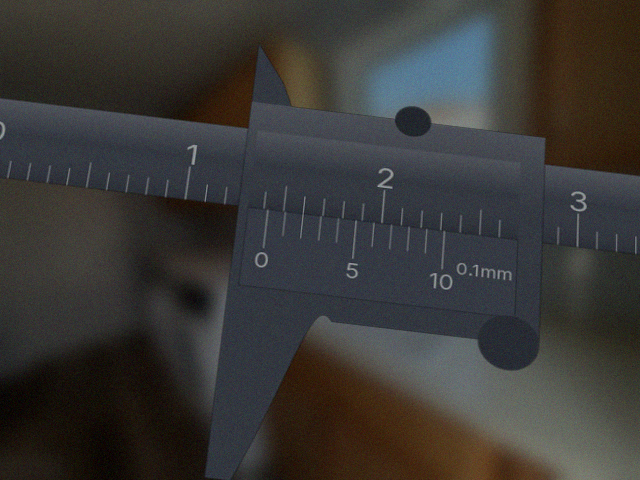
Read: value=14.2 unit=mm
